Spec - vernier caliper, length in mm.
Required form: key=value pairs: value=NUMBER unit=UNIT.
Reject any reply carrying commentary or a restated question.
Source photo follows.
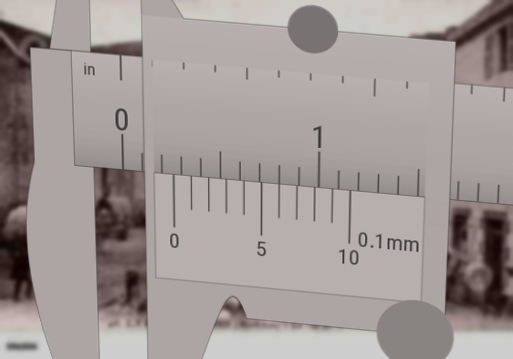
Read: value=2.6 unit=mm
